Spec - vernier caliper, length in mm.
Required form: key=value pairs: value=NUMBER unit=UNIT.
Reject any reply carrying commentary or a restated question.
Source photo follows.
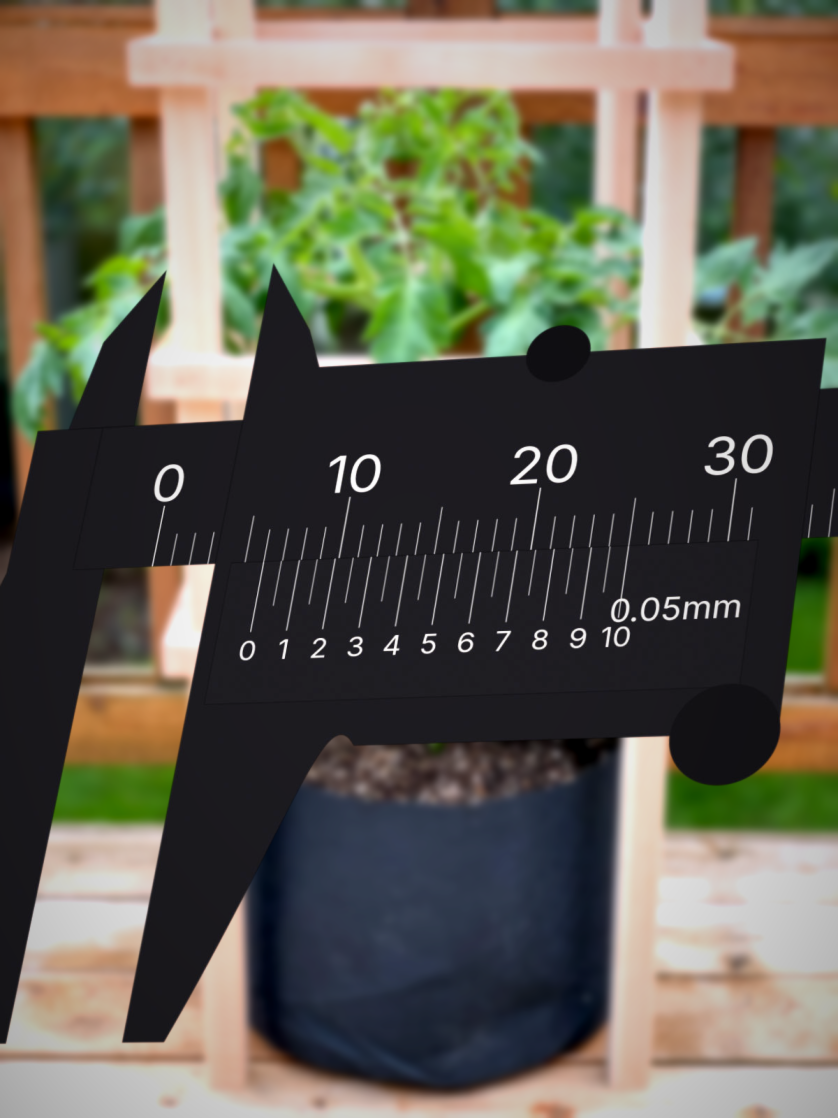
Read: value=6.0 unit=mm
